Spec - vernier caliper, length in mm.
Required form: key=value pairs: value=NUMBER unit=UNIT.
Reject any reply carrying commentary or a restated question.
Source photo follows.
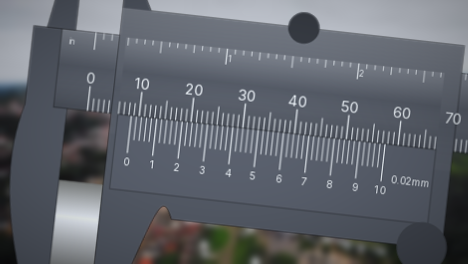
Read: value=8.5 unit=mm
